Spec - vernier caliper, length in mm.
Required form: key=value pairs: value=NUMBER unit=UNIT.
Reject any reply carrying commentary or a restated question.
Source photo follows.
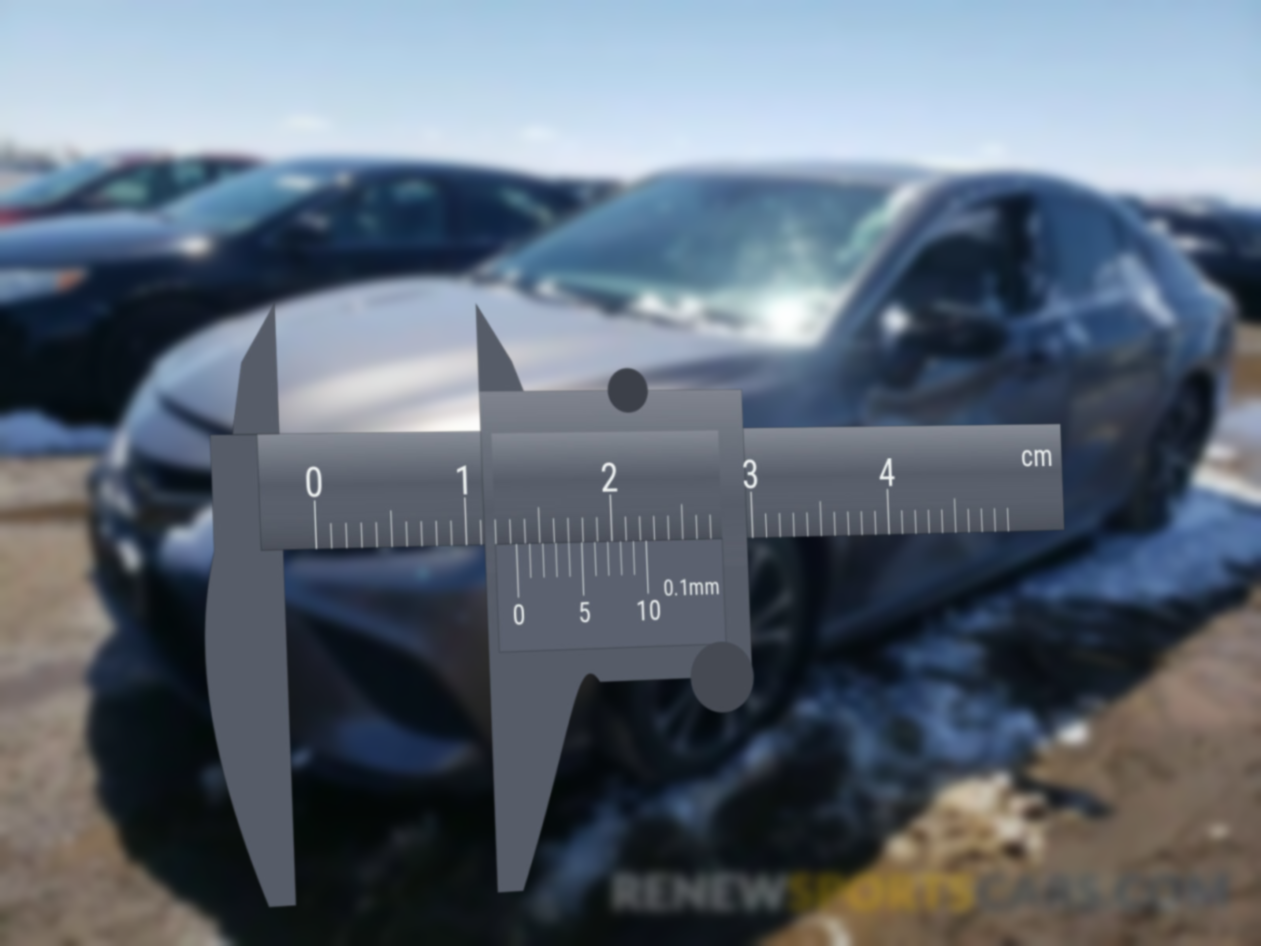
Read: value=13.4 unit=mm
